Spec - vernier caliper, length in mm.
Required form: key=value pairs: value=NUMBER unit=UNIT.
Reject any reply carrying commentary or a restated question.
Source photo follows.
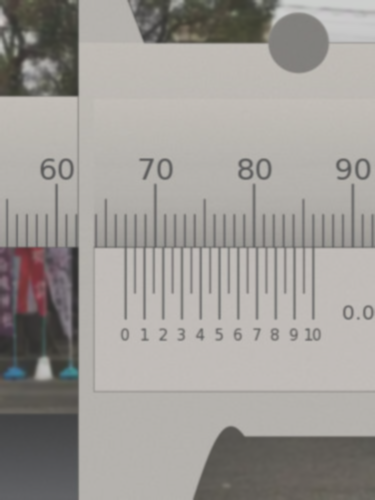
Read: value=67.0 unit=mm
